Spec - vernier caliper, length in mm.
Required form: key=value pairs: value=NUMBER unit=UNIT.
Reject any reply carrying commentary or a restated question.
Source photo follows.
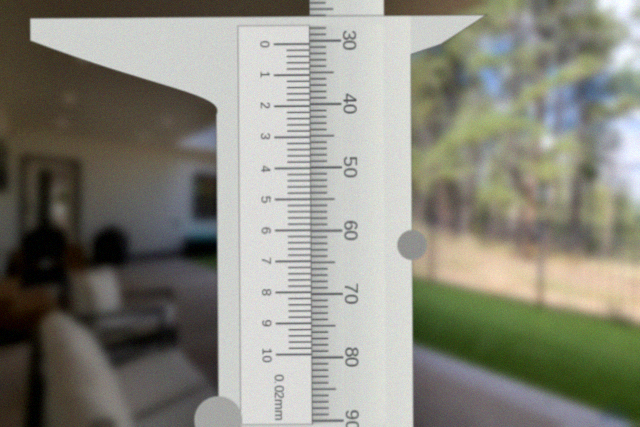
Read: value=30.5 unit=mm
